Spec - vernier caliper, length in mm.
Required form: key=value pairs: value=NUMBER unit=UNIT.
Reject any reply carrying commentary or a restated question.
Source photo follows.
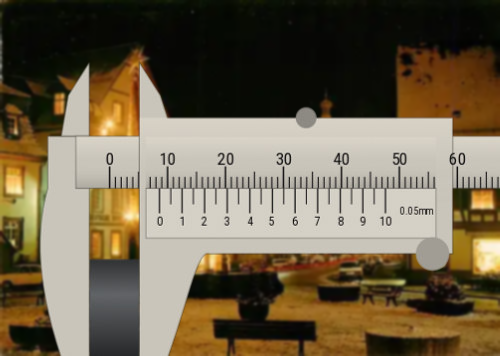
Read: value=8.6 unit=mm
